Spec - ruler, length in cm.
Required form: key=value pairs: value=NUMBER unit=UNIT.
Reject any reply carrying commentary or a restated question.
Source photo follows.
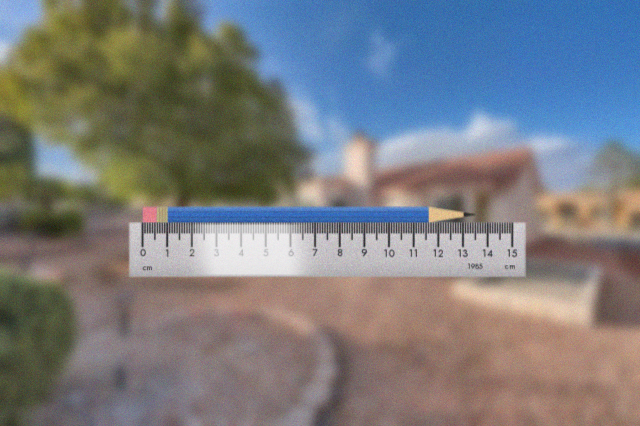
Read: value=13.5 unit=cm
